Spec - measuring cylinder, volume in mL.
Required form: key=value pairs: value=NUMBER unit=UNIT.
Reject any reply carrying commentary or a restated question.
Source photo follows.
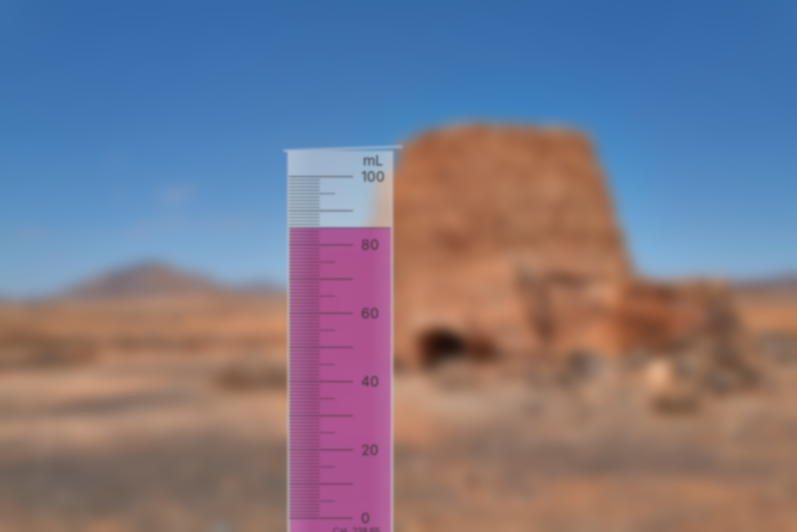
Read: value=85 unit=mL
